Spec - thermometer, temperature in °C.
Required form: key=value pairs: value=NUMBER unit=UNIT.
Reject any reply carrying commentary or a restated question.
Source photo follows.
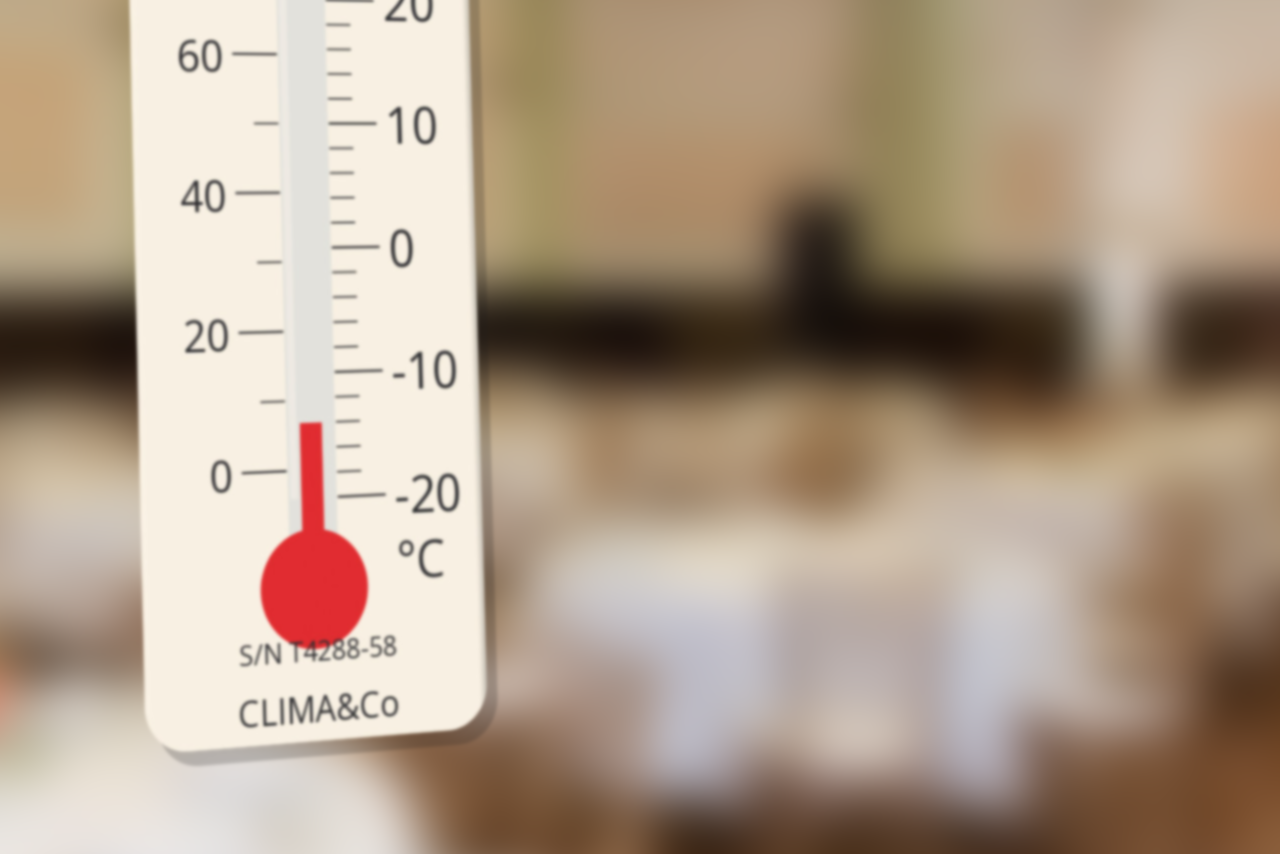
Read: value=-14 unit=°C
